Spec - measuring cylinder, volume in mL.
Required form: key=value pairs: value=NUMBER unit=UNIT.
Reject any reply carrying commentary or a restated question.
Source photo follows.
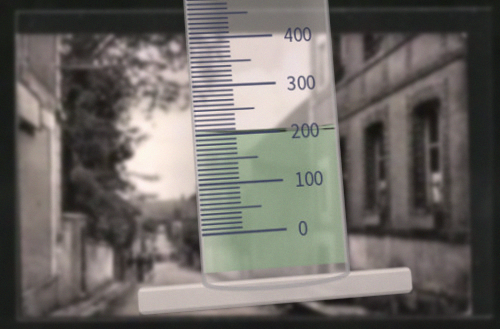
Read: value=200 unit=mL
